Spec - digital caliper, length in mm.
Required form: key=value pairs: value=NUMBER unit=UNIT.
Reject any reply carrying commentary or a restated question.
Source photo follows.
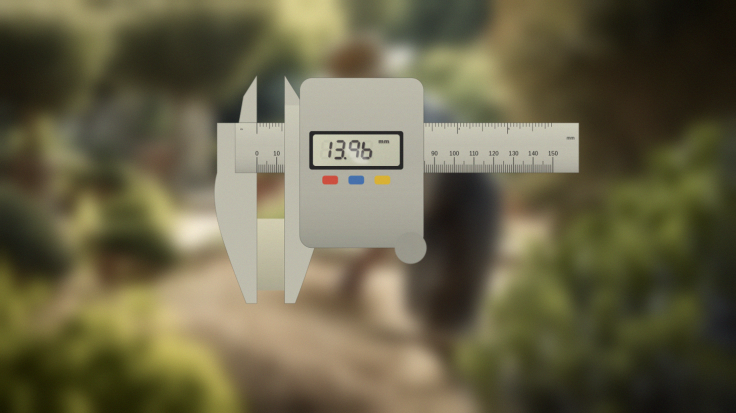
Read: value=13.96 unit=mm
